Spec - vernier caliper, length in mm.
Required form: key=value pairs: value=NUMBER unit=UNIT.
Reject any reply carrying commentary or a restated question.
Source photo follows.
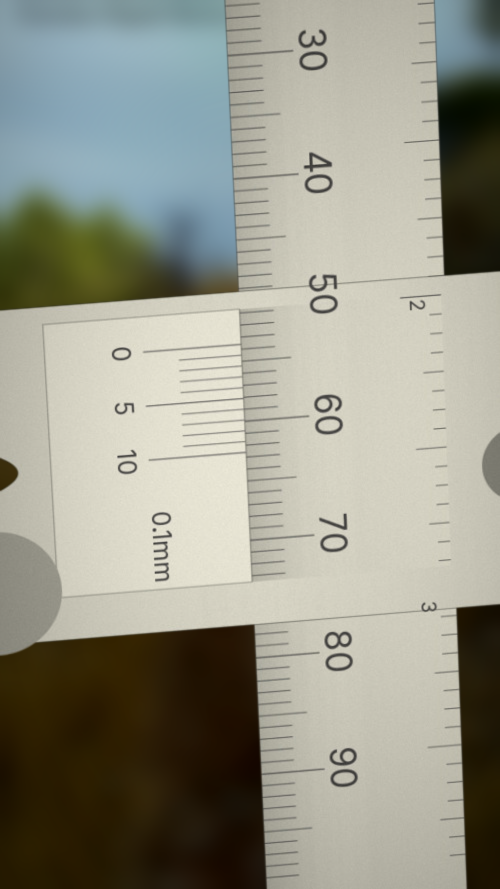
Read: value=53.6 unit=mm
